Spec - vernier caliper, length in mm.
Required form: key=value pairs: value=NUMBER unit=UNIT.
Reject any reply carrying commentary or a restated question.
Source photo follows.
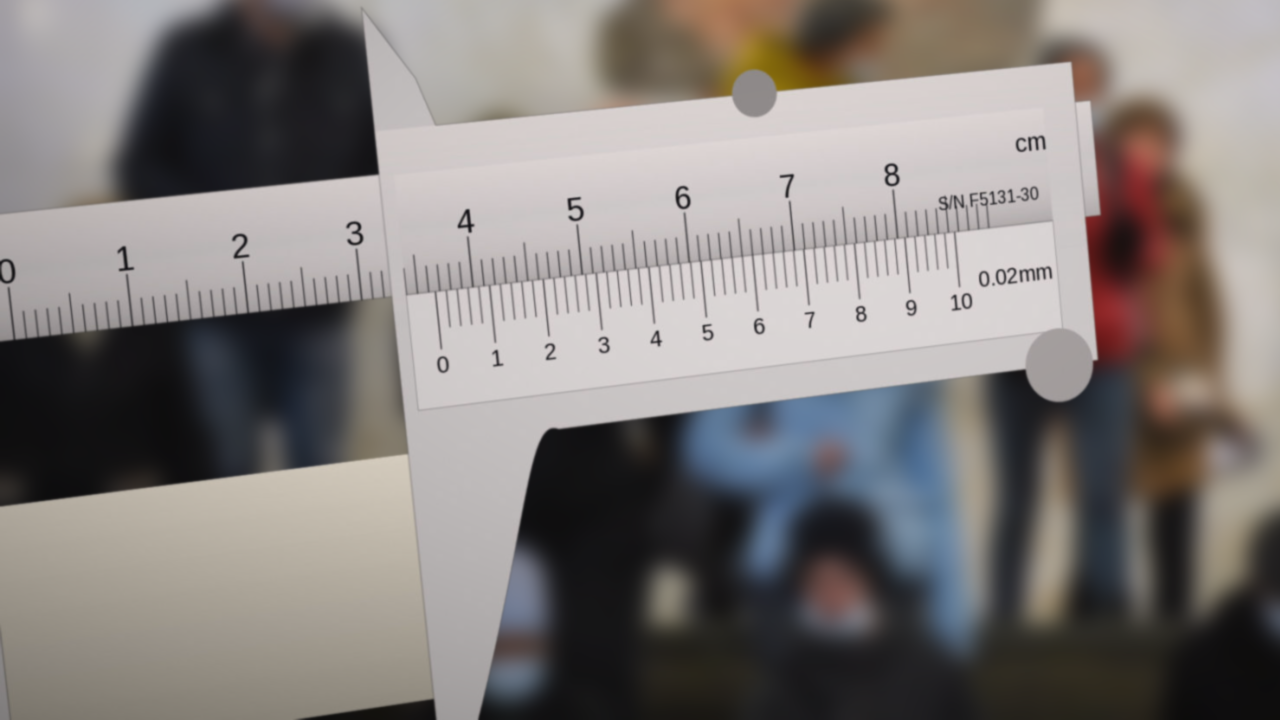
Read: value=36.6 unit=mm
